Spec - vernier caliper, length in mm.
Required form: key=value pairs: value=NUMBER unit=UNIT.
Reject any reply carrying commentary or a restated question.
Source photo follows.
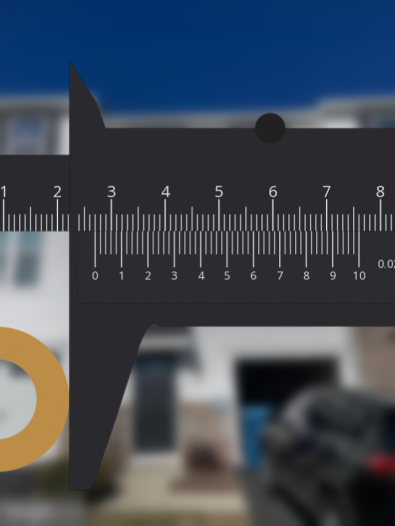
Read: value=27.0 unit=mm
